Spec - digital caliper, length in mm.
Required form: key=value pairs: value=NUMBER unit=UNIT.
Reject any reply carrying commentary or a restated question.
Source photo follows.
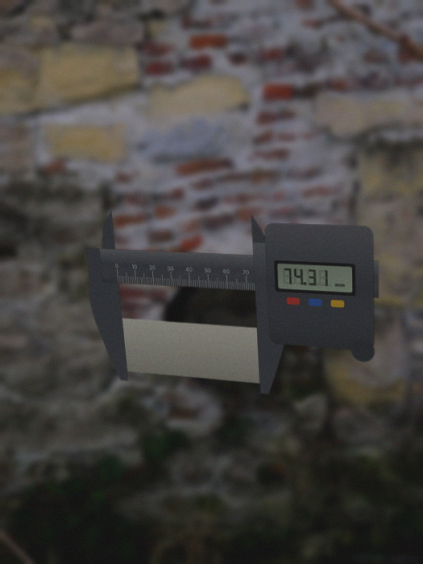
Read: value=74.31 unit=mm
